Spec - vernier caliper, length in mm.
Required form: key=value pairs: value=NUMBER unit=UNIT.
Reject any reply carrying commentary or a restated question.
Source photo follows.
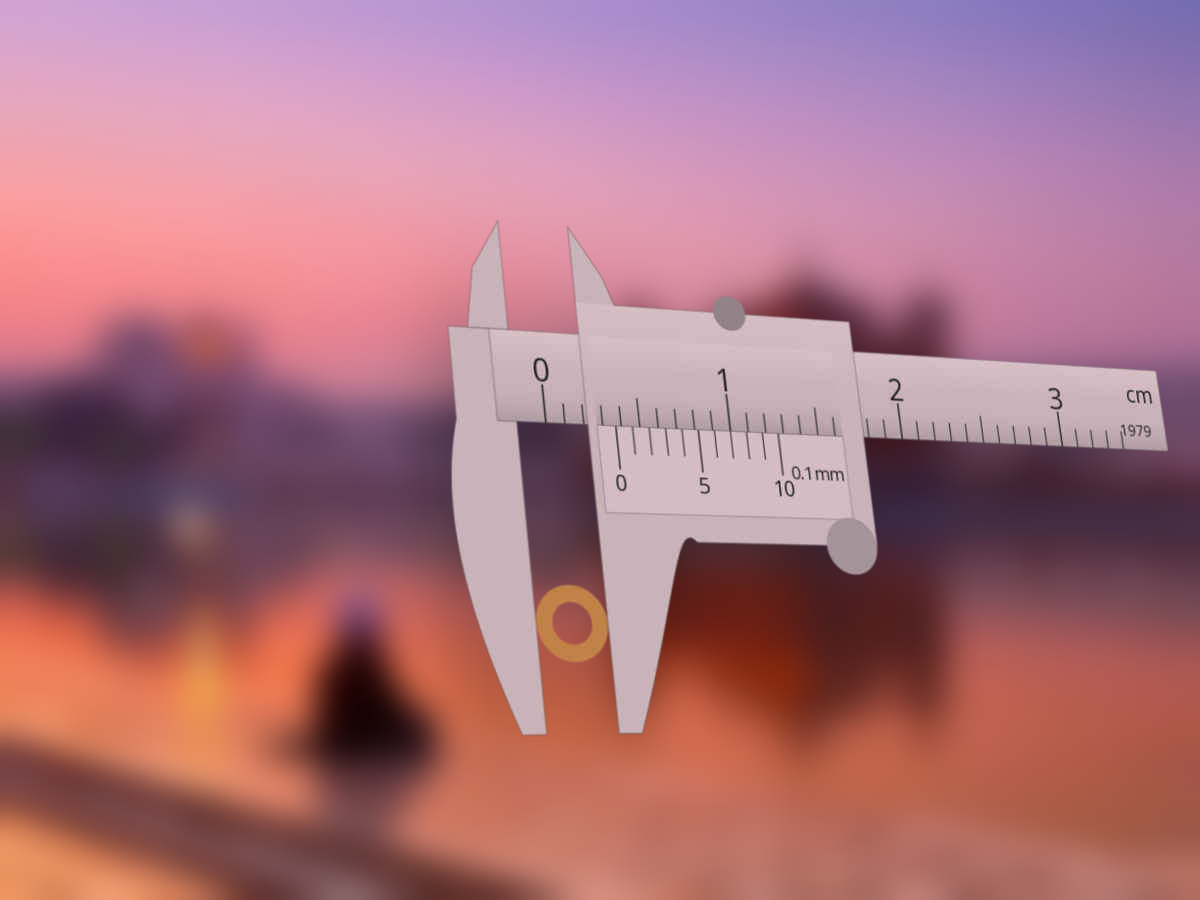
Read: value=3.7 unit=mm
